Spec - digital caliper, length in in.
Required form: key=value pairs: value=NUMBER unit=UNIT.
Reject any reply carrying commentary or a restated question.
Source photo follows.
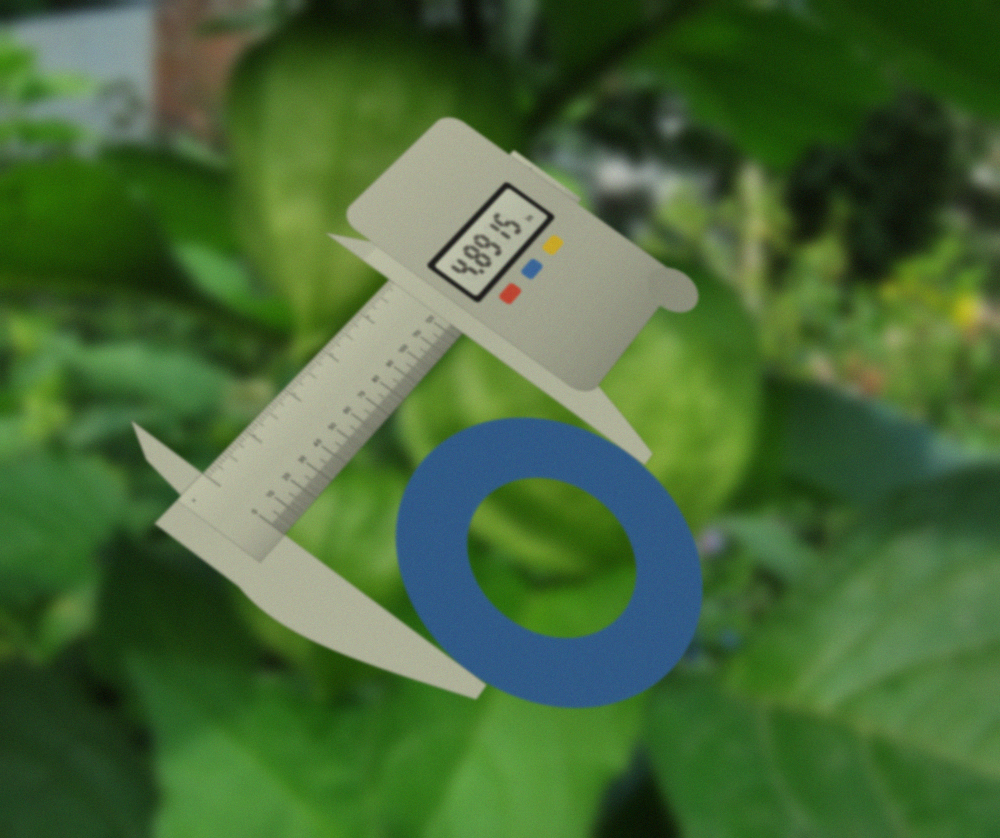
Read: value=4.8915 unit=in
